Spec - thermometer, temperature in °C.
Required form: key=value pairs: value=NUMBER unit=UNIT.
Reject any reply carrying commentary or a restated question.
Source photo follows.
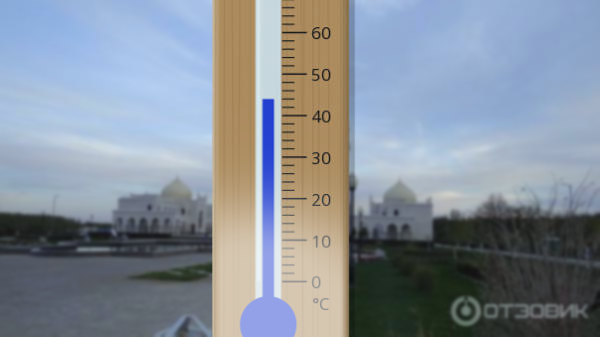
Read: value=44 unit=°C
